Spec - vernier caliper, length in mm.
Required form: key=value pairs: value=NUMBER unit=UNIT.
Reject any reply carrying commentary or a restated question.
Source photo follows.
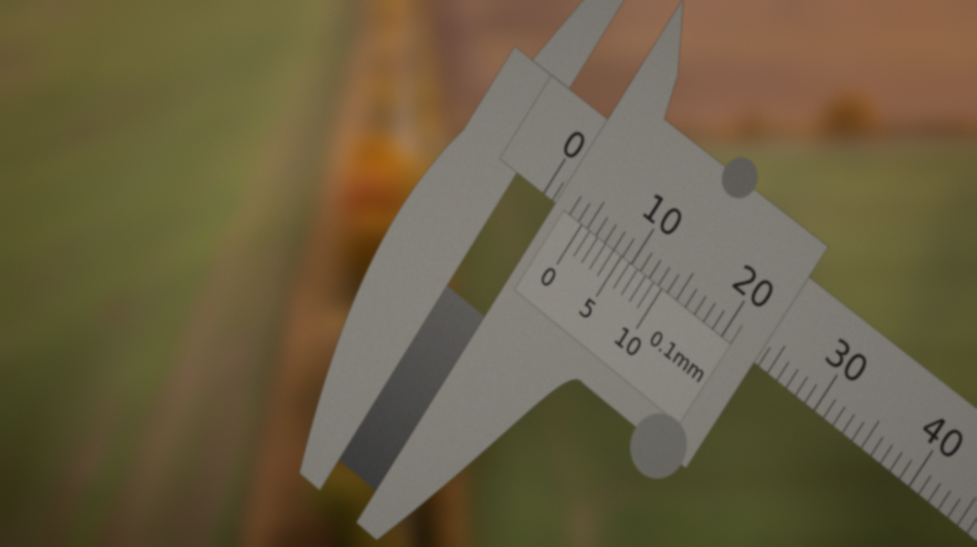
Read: value=4.4 unit=mm
